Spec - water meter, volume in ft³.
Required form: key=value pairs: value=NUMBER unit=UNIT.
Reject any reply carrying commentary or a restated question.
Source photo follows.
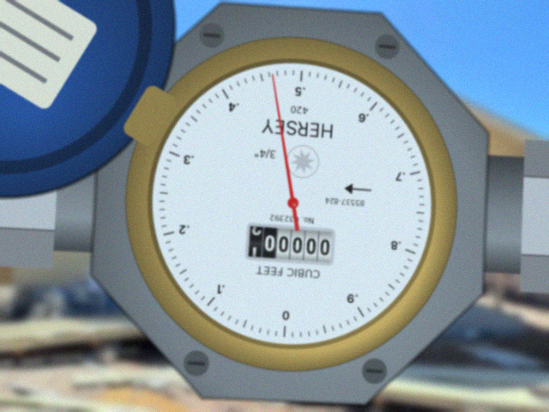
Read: value=1.46 unit=ft³
